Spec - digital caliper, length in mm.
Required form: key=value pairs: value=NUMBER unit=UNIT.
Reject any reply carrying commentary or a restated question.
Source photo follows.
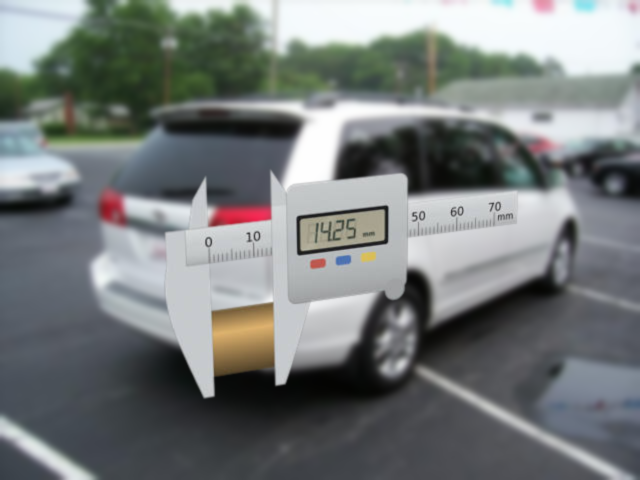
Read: value=14.25 unit=mm
